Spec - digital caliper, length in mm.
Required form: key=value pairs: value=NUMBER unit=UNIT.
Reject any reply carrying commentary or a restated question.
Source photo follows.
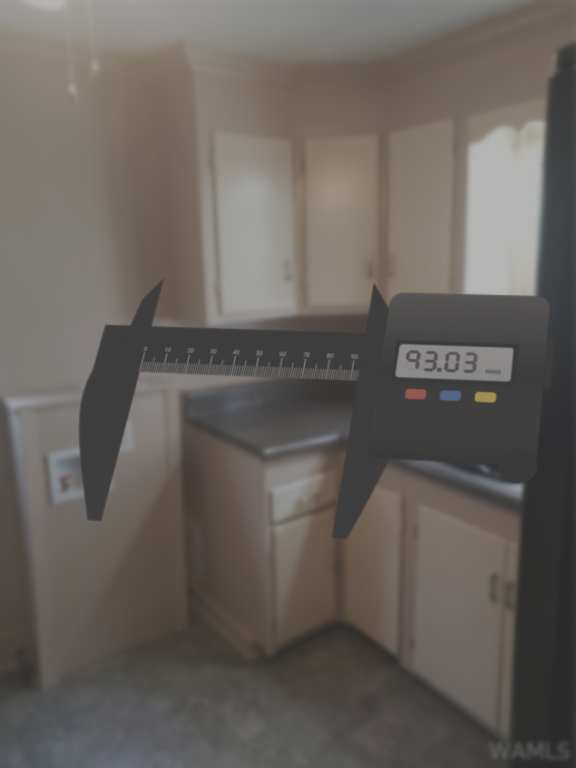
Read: value=93.03 unit=mm
